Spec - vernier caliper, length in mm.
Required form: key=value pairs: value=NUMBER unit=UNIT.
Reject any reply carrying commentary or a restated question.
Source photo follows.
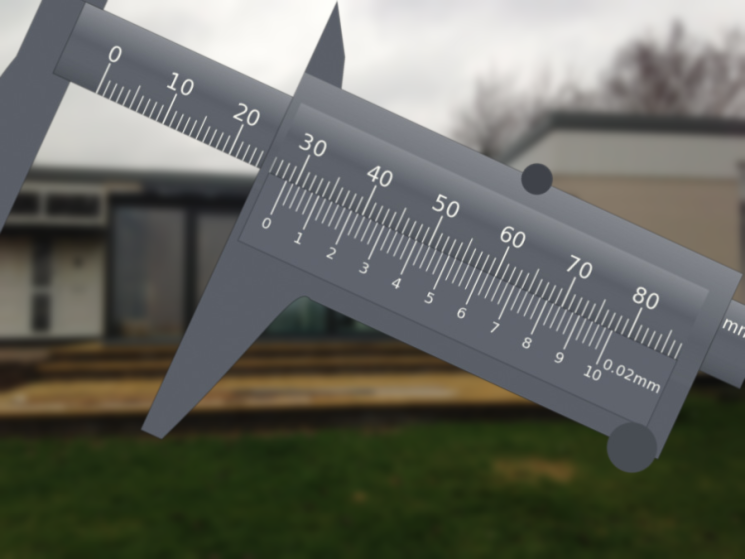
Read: value=28.6 unit=mm
